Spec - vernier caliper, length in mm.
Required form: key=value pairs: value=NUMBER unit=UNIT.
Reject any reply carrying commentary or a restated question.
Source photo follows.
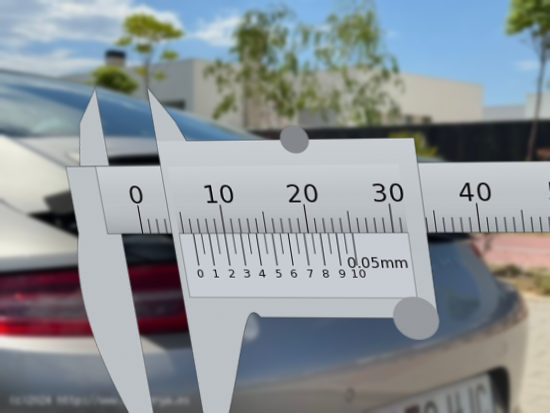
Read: value=6.2 unit=mm
